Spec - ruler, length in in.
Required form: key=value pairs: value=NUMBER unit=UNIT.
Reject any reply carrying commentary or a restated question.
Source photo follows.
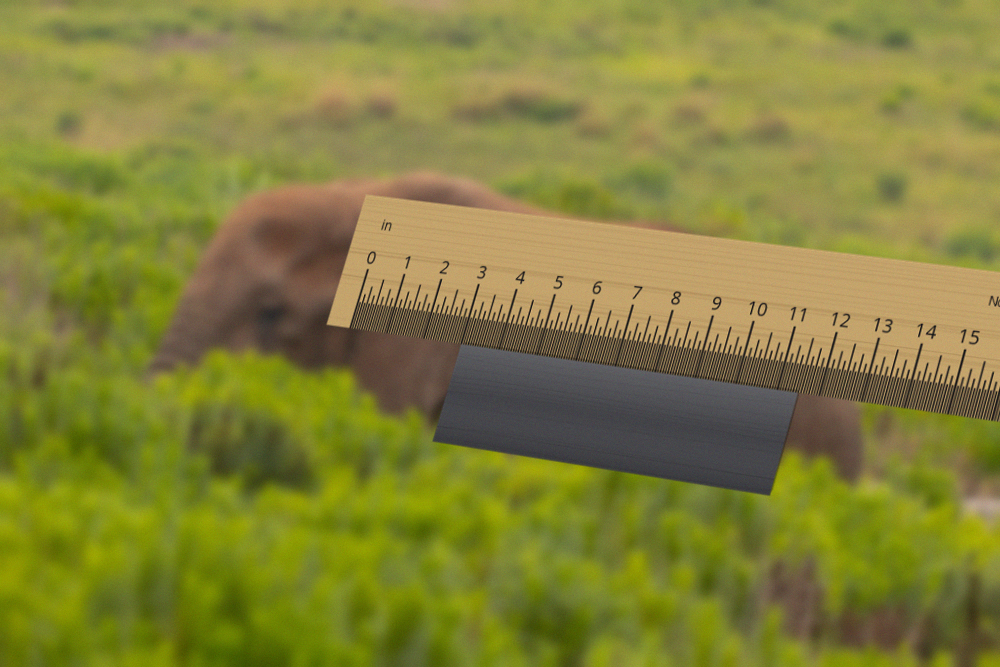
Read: value=8.5 unit=in
